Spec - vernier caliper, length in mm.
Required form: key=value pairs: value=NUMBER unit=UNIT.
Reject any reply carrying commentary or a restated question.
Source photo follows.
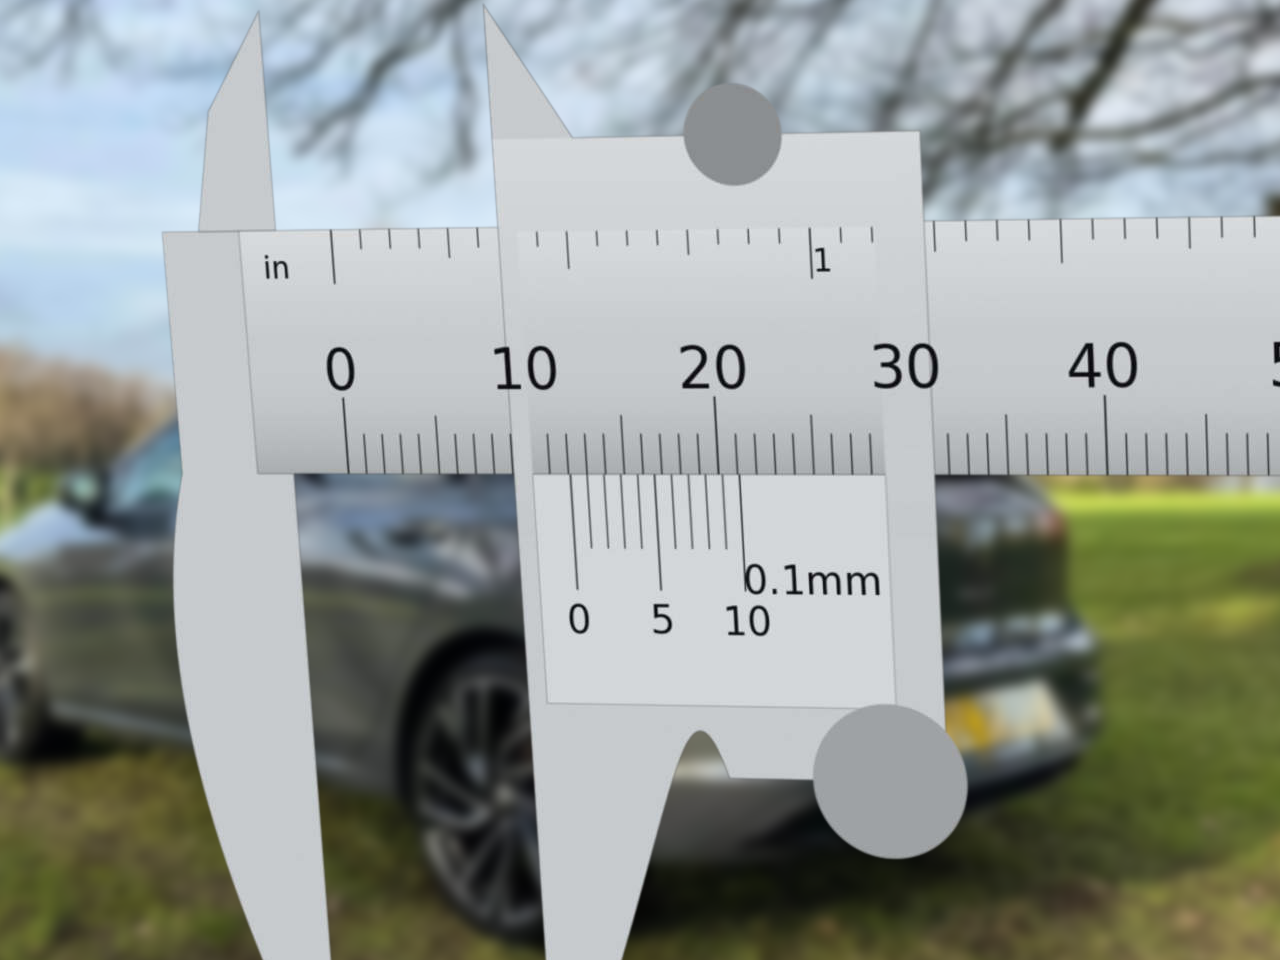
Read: value=12.1 unit=mm
